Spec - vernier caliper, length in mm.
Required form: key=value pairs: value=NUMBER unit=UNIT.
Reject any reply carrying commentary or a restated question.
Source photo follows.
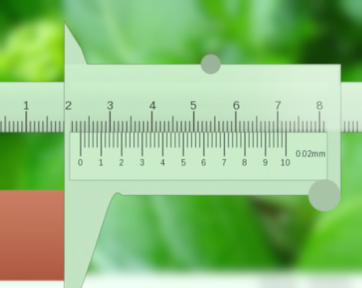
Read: value=23.0 unit=mm
